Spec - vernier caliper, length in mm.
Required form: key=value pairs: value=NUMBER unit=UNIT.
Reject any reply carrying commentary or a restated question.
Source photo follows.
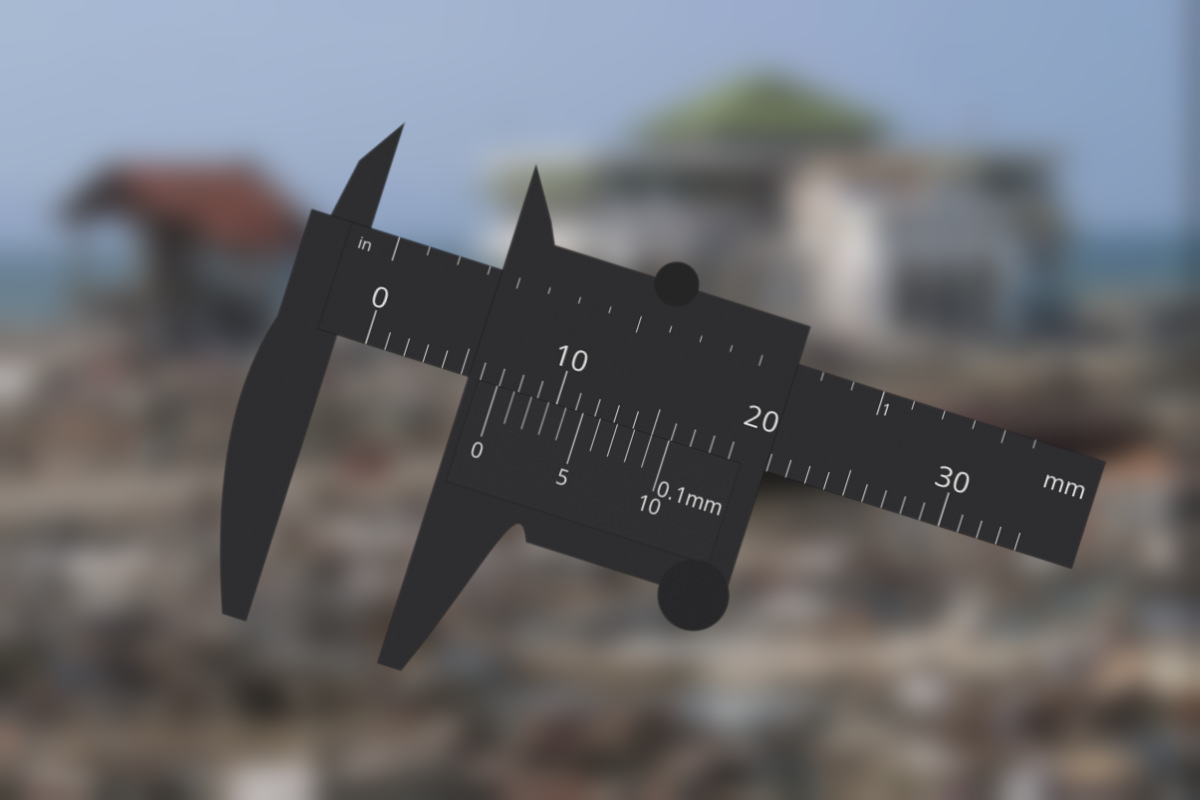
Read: value=6.9 unit=mm
